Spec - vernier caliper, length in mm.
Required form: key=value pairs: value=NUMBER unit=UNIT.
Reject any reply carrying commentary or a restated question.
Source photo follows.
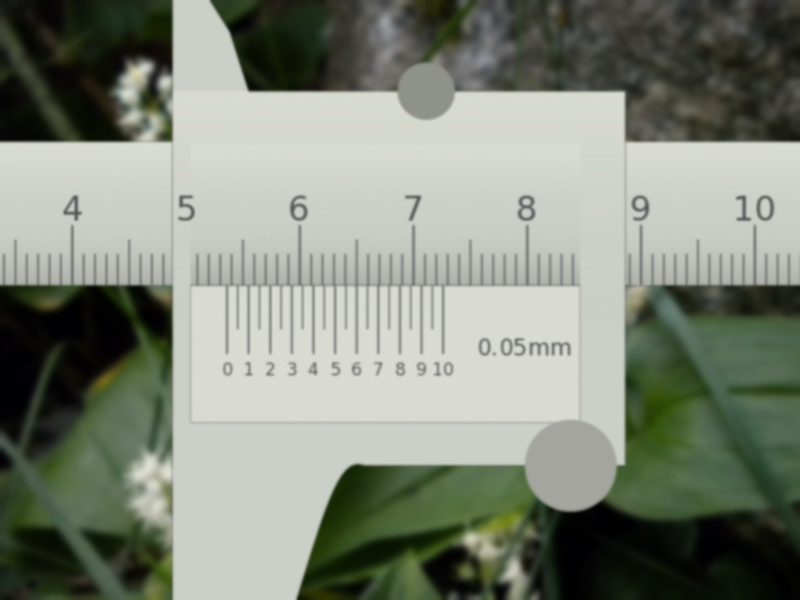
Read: value=53.6 unit=mm
